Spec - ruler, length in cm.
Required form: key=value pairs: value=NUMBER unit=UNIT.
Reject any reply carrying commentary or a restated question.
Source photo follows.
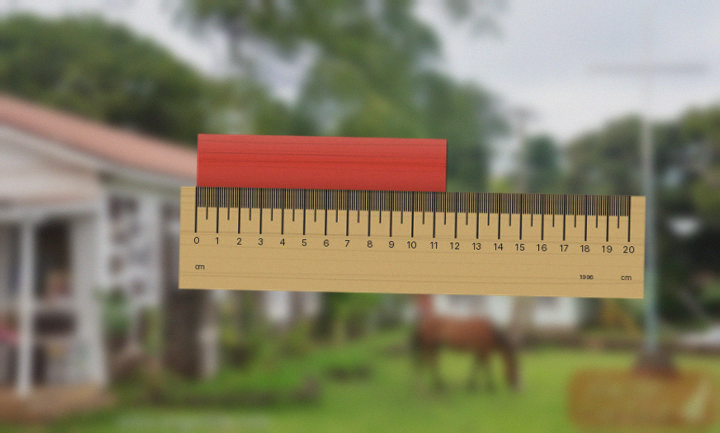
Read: value=11.5 unit=cm
